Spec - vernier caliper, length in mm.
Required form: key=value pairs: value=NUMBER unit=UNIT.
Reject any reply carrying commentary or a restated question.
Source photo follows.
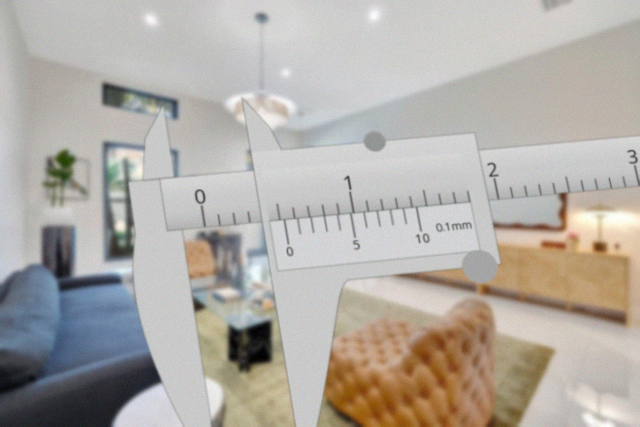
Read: value=5.3 unit=mm
